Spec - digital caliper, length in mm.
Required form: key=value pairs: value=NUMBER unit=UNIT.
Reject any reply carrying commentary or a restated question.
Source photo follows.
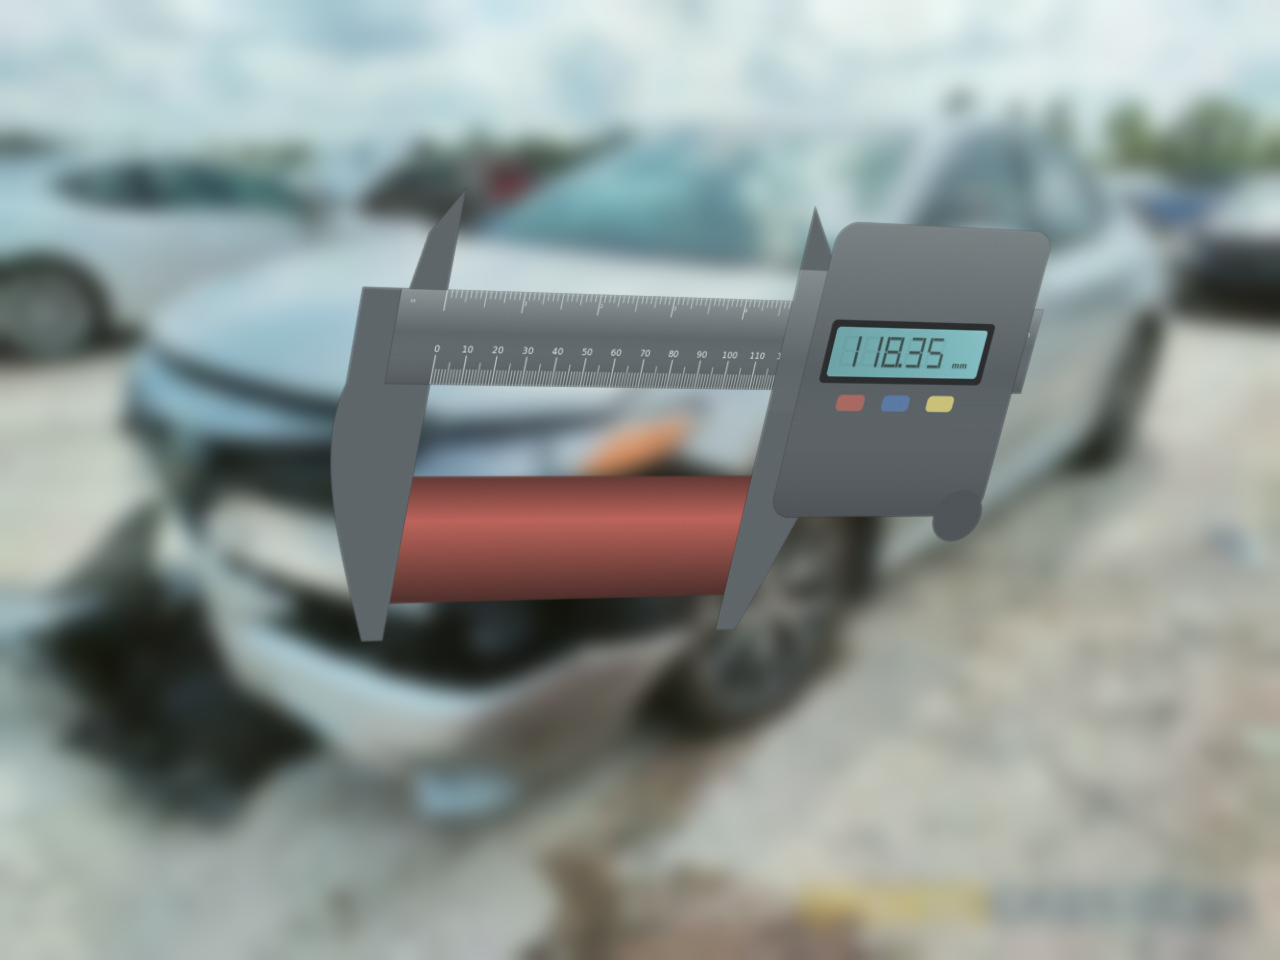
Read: value=118.35 unit=mm
